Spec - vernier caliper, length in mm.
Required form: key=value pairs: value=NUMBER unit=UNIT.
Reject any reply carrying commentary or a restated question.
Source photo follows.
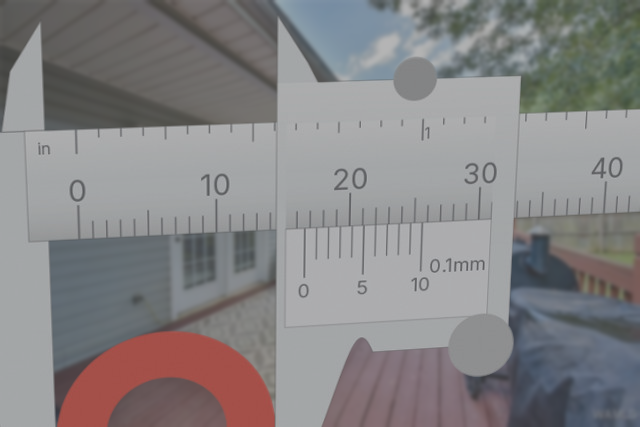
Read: value=16.6 unit=mm
